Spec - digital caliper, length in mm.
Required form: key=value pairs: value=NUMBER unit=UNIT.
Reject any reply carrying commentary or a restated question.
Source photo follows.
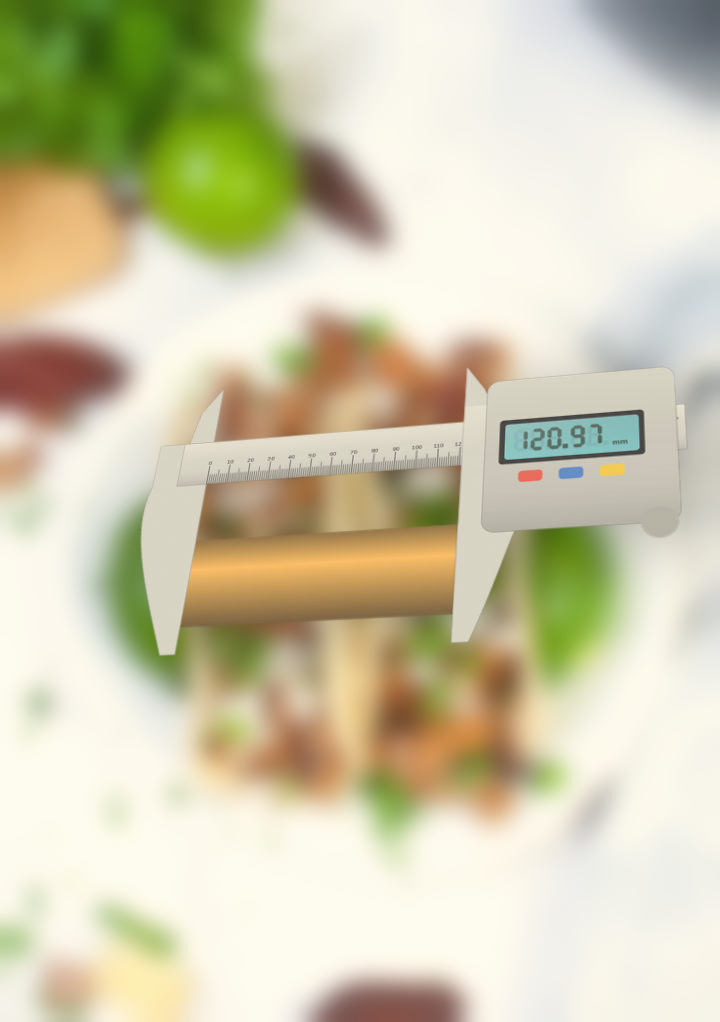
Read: value=120.97 unit=mm
